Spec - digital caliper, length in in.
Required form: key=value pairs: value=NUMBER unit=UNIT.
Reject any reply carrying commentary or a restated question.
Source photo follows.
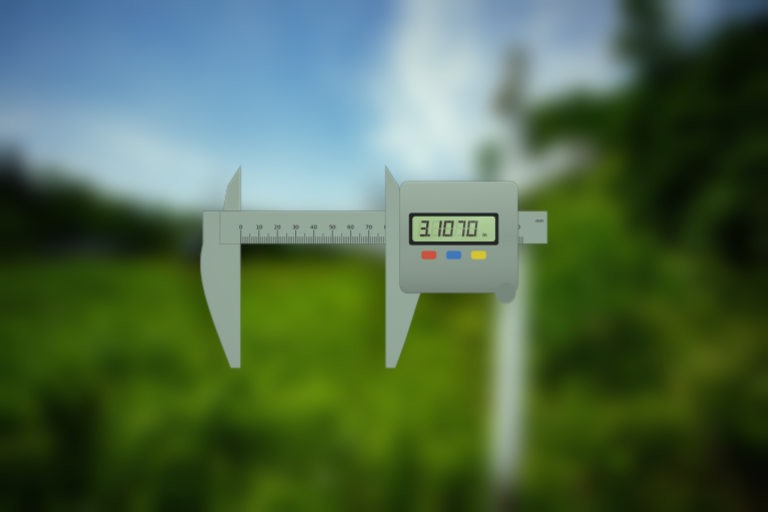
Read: value=3.1070 unit=in
